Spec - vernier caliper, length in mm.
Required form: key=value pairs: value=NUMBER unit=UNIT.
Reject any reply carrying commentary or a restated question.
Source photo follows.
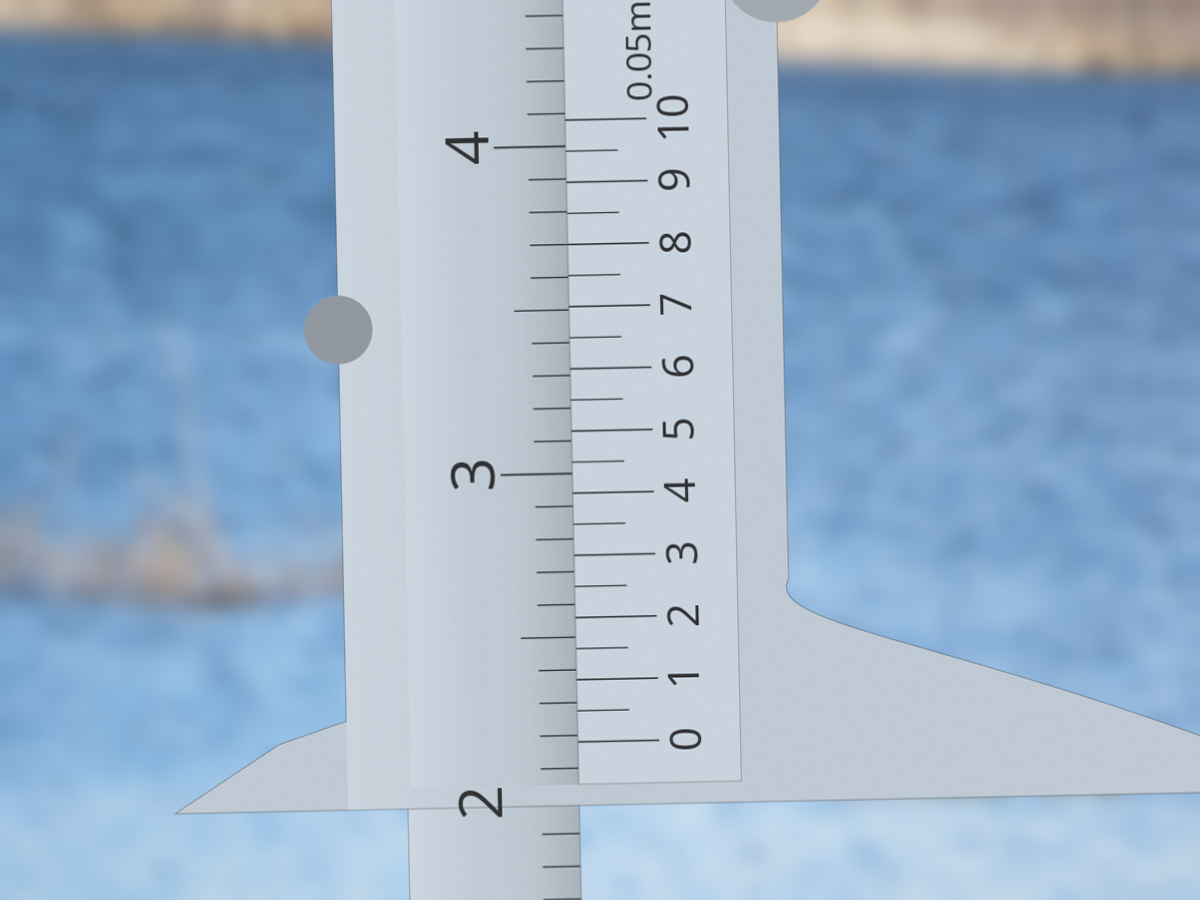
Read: value=21.80 unit=mm
